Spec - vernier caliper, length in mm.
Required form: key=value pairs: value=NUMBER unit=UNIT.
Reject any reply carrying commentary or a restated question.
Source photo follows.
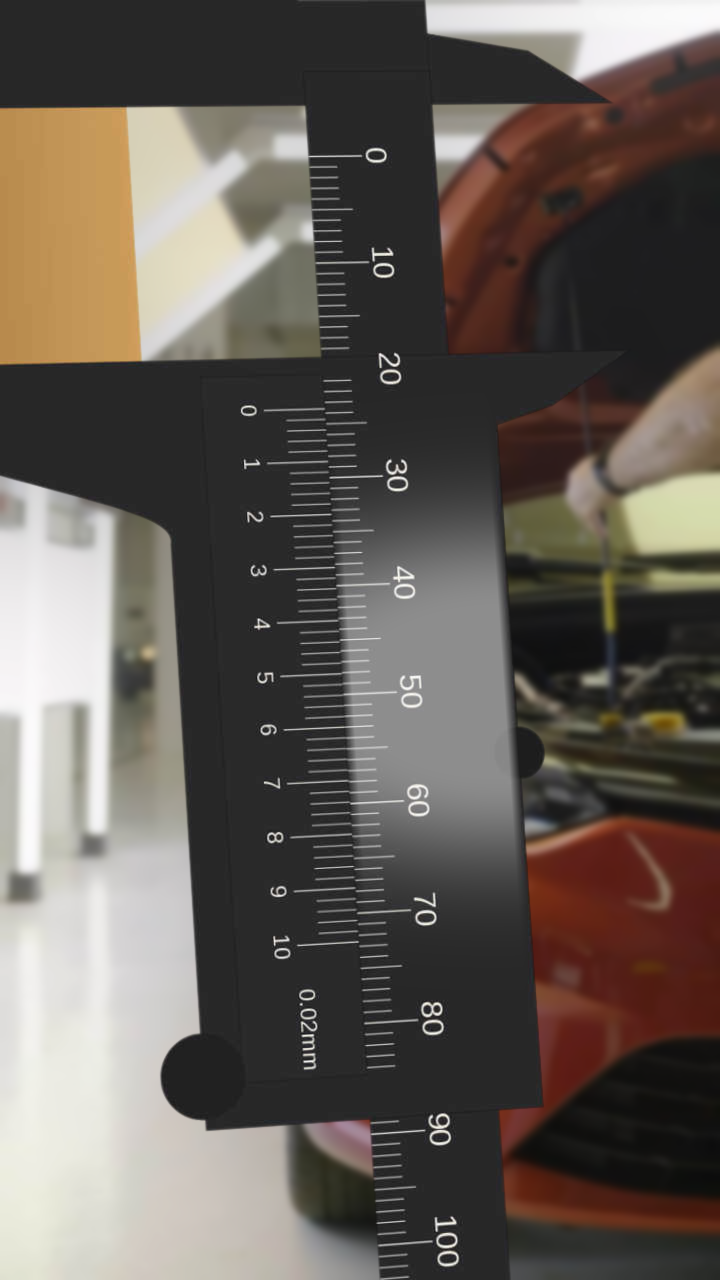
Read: value=23.6 unit=mm
